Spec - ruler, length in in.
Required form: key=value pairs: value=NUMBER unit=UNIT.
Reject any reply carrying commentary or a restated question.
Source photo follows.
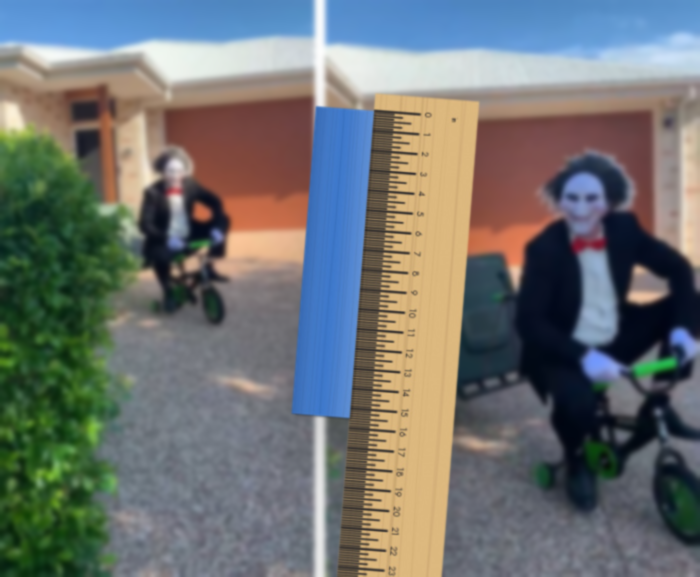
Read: value=15.5 unit=in
